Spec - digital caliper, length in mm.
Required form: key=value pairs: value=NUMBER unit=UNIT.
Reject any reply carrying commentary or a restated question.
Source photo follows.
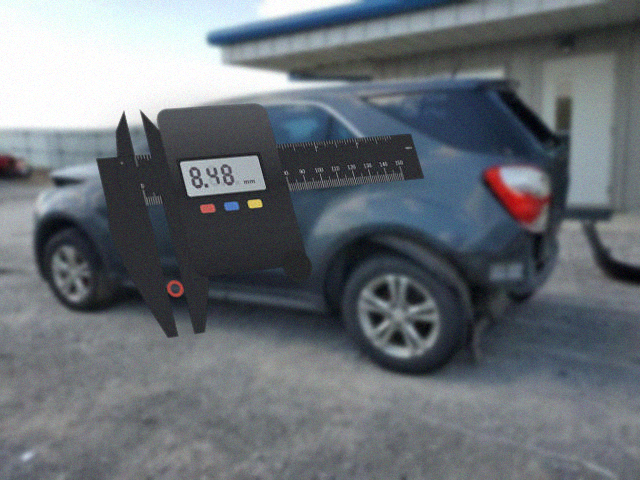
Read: value=8.48 unit=mm
